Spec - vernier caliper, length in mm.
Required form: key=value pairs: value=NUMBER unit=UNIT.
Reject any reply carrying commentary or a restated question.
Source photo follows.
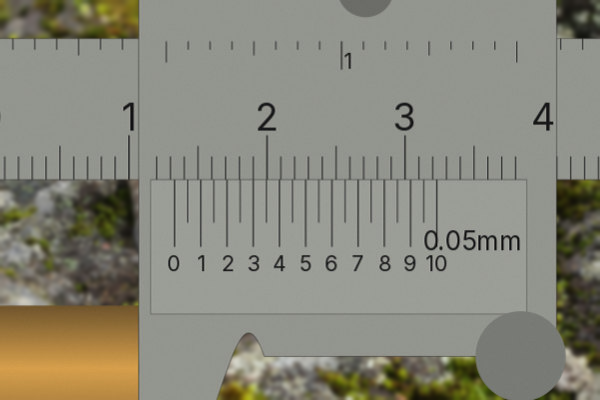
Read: value=13.3 unit=mm
